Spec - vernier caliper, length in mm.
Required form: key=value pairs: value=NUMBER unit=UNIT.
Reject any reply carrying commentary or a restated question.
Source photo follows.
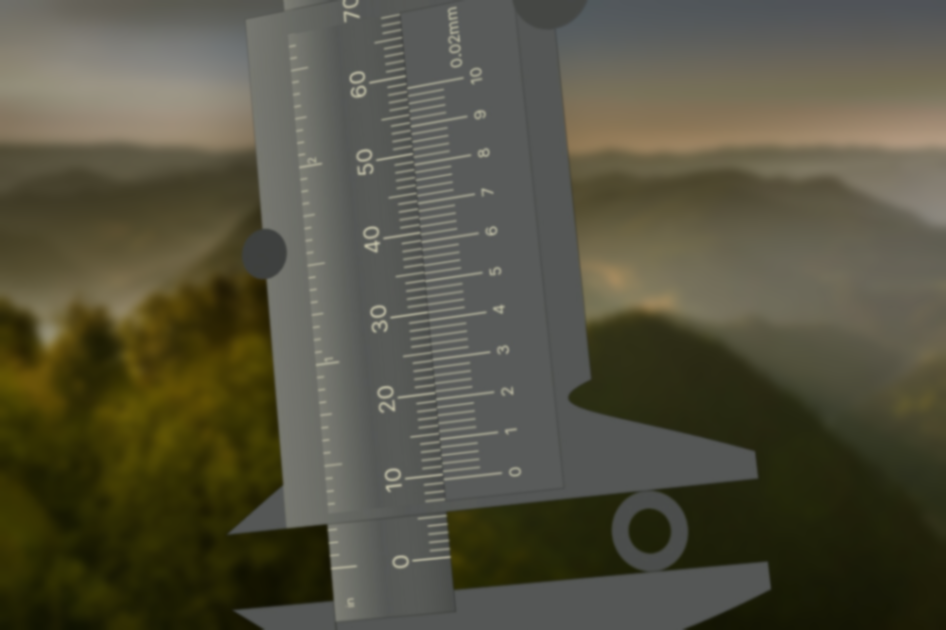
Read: value=9.4 unit=mm
